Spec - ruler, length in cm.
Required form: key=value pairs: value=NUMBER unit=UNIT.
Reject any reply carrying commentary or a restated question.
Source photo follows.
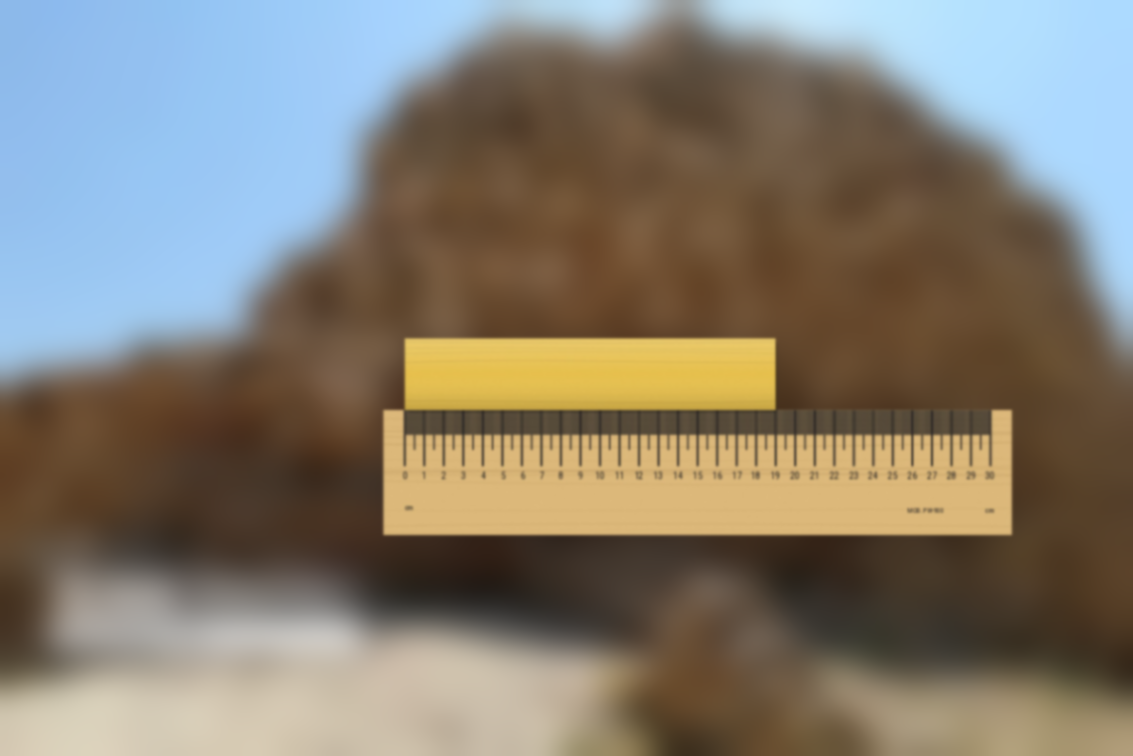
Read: value=19 unit=cm
